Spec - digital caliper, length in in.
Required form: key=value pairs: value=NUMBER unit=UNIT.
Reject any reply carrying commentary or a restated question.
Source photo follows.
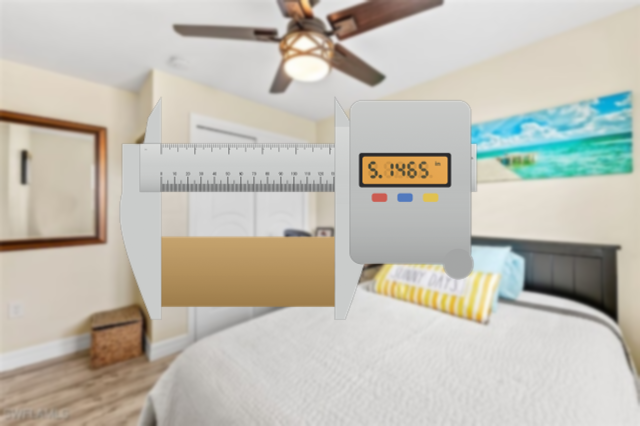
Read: value=5.1465 unit=in
